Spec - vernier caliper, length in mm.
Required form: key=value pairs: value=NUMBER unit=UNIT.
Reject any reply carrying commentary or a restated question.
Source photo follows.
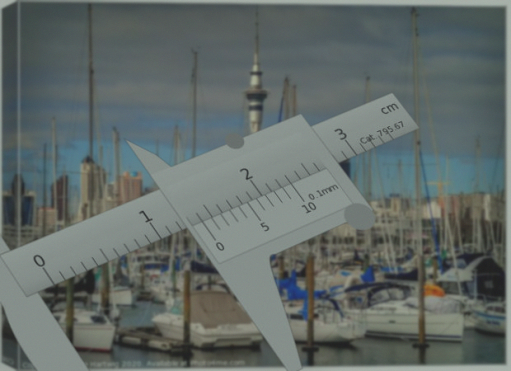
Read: value=14.0 unit=mm
